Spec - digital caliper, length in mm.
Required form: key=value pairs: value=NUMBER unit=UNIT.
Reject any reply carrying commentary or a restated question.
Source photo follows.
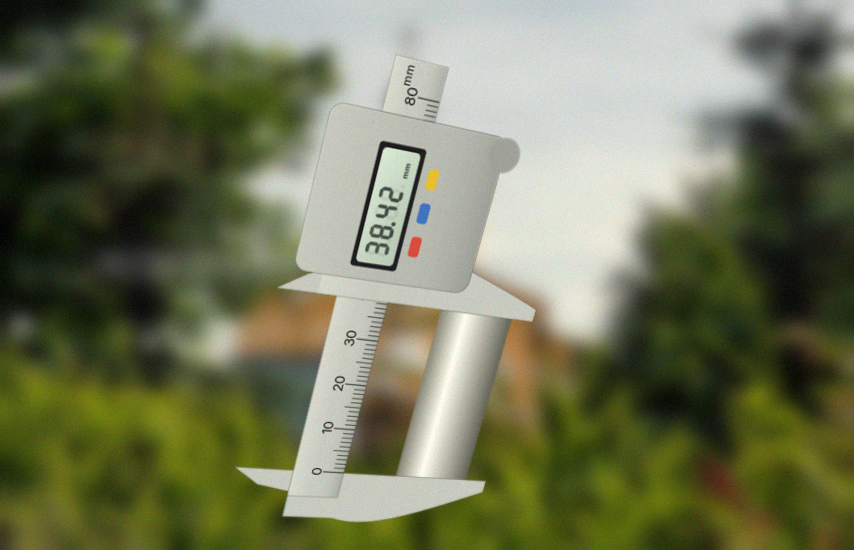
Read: value=38.42 unit=mm
